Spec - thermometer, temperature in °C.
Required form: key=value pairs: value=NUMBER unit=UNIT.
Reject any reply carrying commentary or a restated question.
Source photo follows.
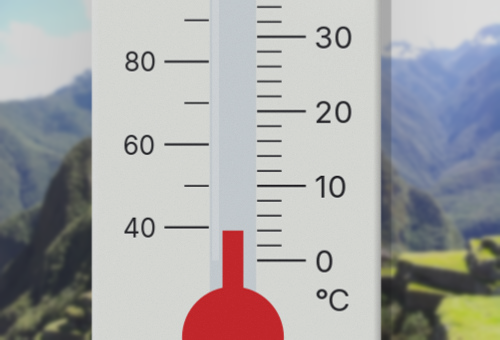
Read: value=4 unit=°C
